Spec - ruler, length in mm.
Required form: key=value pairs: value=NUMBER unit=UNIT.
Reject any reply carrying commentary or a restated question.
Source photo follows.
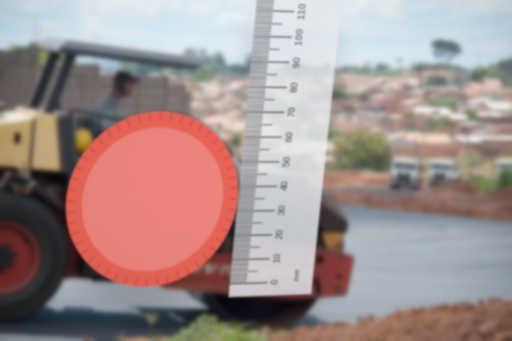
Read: value=70 unit=mm
